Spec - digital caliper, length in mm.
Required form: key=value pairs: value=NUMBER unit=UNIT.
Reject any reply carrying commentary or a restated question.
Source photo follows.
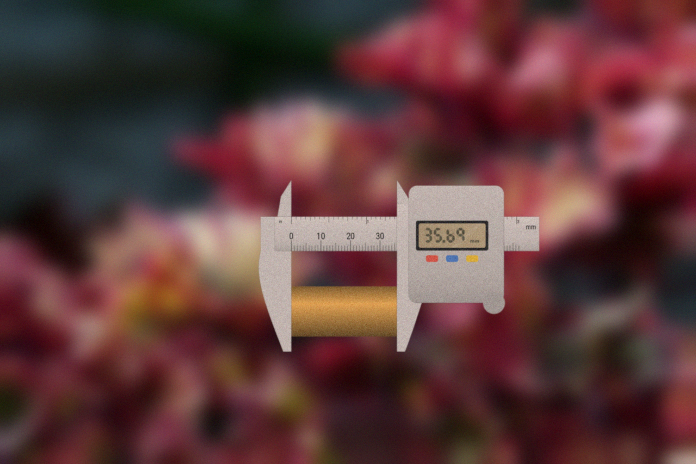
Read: value=35.69 unit=mm
